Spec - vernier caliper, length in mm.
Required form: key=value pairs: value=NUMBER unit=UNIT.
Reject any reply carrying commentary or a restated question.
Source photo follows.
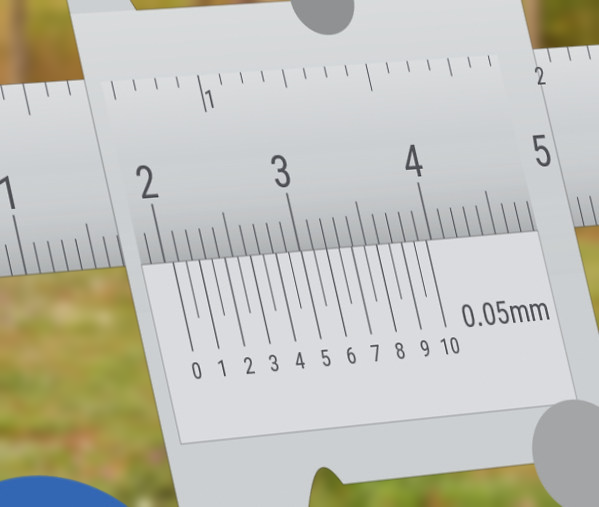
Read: value=20.6 unit=mm
